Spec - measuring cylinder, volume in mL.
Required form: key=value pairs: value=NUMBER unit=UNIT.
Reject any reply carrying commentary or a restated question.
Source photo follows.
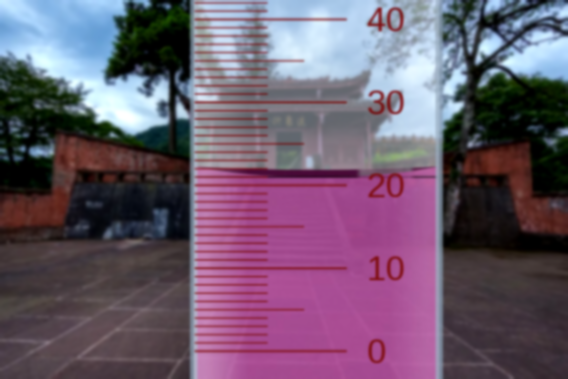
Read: value=21 unit=mL
